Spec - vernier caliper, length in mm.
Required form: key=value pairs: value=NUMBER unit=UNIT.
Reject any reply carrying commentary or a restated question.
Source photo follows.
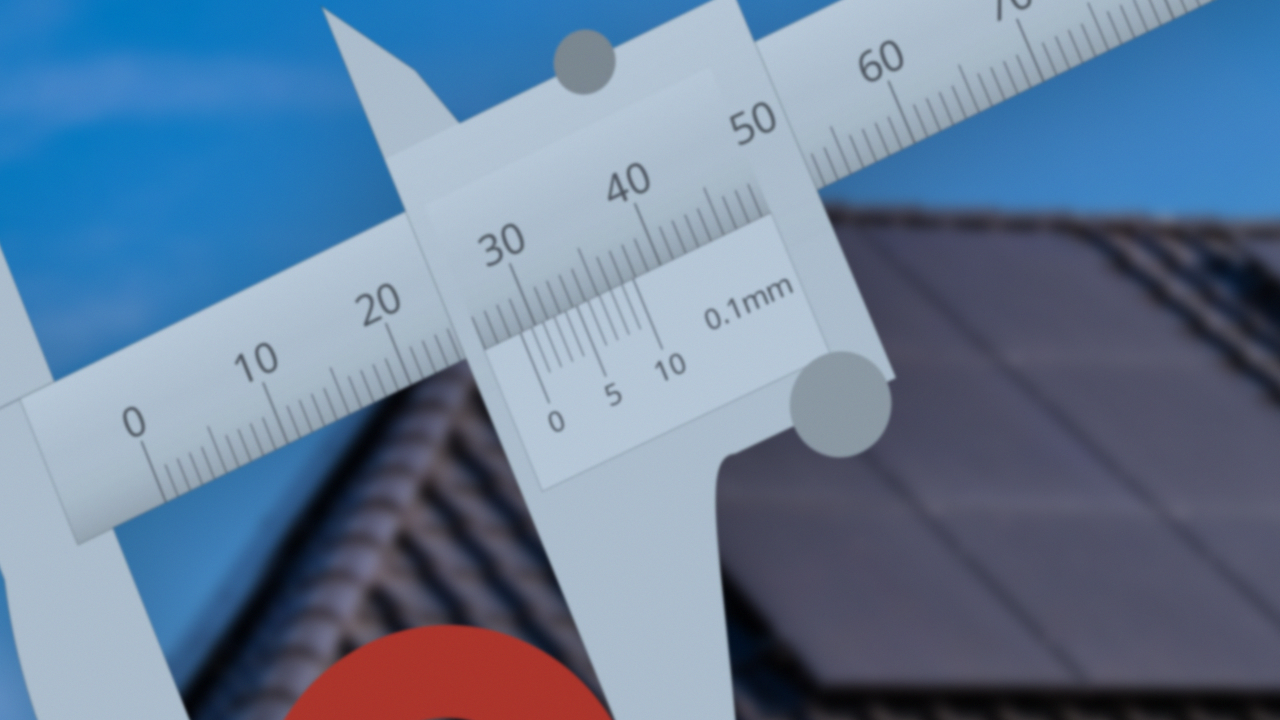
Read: value=28.8 unit=mm
